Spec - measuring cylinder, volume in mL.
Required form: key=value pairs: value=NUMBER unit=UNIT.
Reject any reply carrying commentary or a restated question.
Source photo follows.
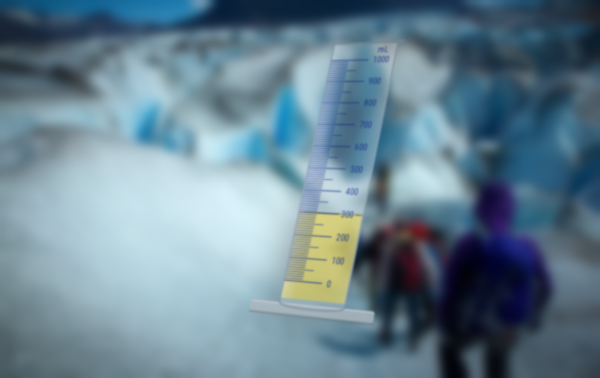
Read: value=300 unit=mL
